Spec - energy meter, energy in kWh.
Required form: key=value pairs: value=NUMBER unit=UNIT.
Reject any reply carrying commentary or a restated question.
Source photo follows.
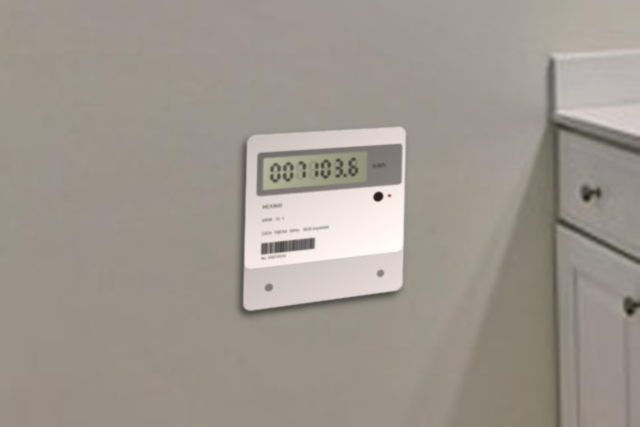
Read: value=7103.6 unit=kWh
